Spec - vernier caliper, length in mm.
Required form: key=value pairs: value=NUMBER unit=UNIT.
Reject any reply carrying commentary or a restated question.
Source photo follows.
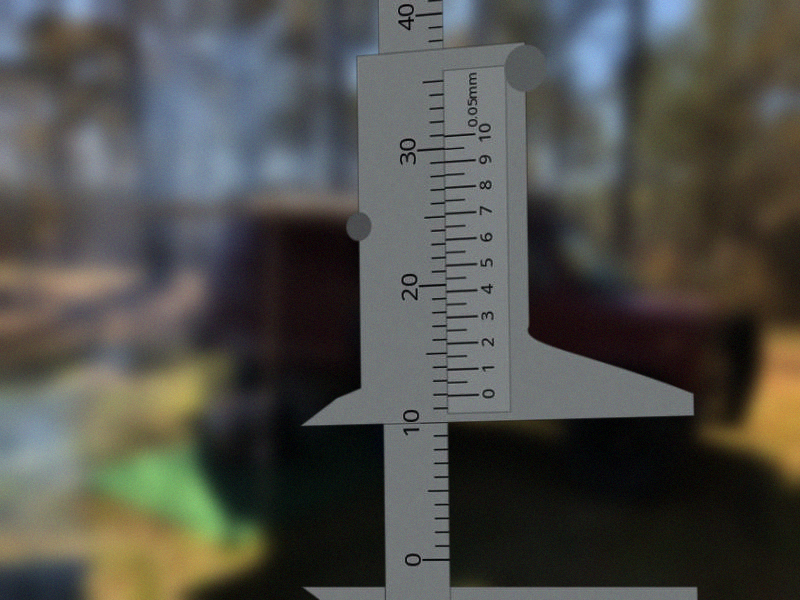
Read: value=11.9 unit=mm
